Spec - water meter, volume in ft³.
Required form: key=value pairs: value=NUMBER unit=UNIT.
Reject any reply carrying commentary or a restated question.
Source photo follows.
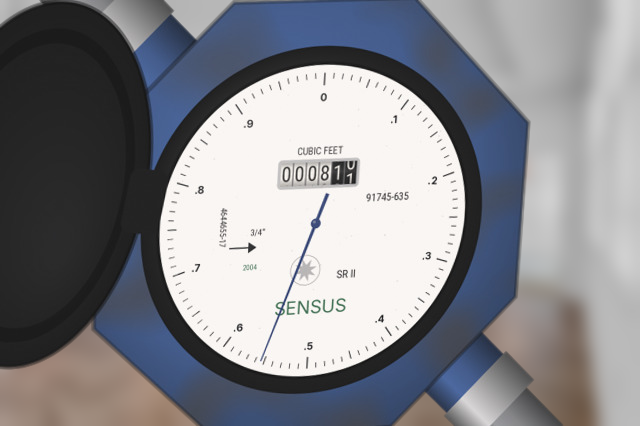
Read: value=810.55 unit=ft³
